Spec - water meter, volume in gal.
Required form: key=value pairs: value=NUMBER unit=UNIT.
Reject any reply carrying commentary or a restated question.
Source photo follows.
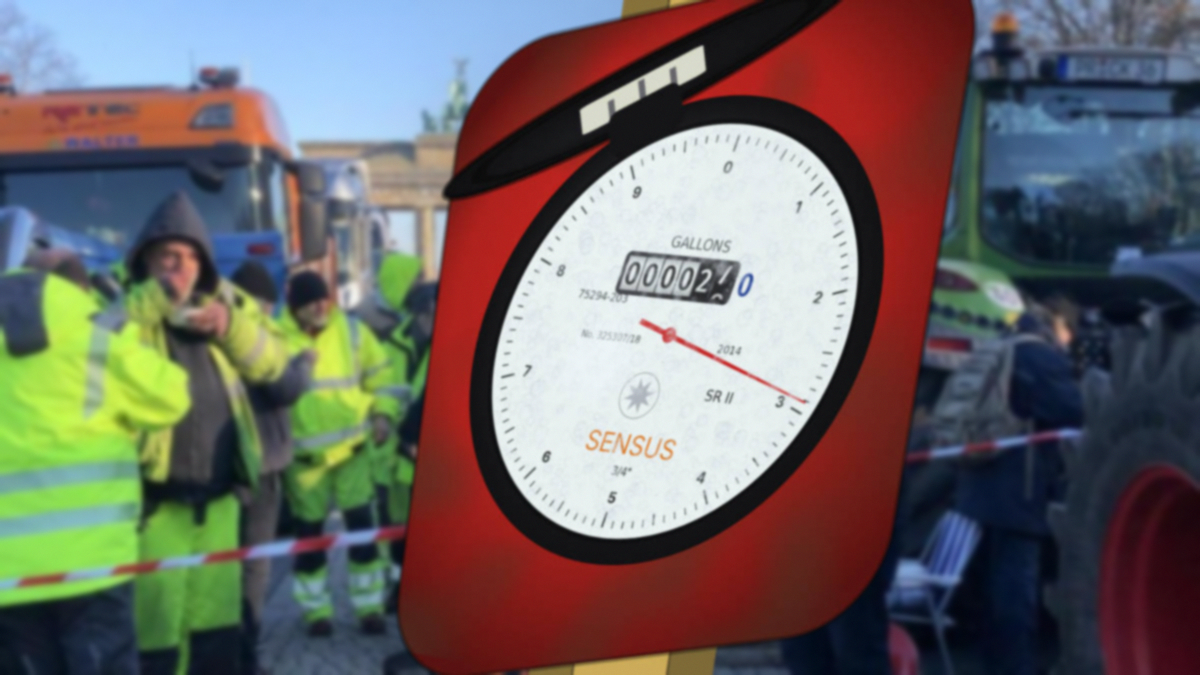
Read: value=272.9 unit=gal
